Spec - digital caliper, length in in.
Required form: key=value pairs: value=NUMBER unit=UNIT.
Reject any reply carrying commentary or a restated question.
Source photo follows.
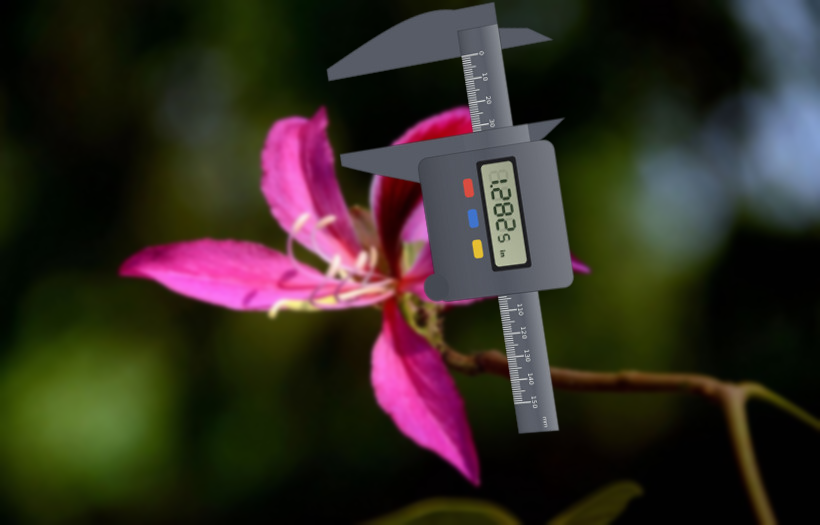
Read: value=1.2825 unit=in
